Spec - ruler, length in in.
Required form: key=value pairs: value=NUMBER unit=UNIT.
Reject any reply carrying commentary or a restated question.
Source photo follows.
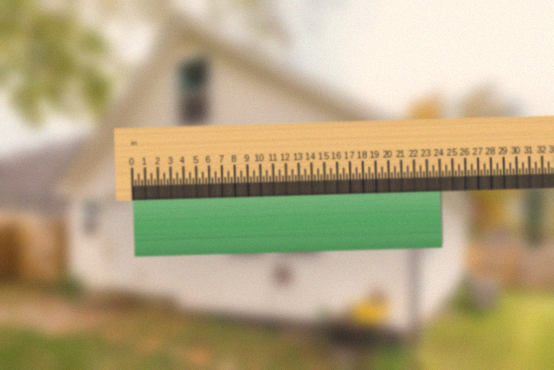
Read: value=24 unit=in
